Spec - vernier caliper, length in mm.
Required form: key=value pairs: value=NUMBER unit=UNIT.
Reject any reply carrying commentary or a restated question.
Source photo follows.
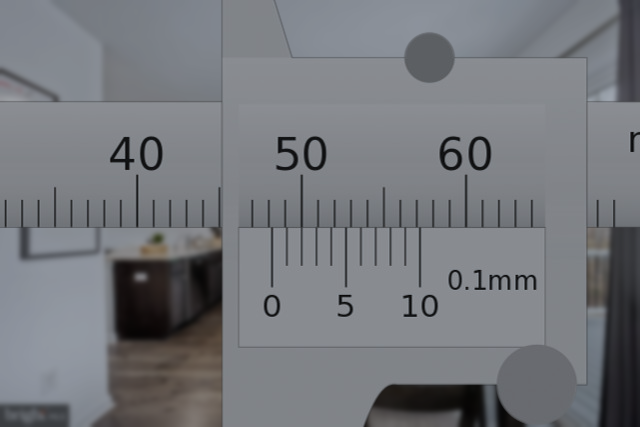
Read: value=48.2 unit=mm
